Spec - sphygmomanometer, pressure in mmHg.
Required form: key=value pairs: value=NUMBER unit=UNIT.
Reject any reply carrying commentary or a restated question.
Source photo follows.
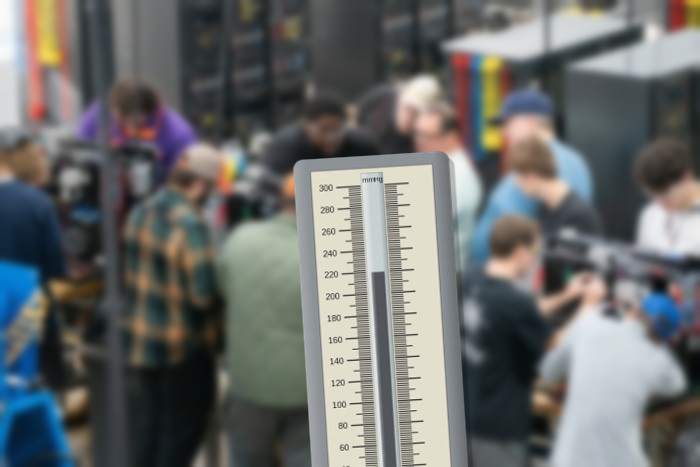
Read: value=220 unit=mmHg
